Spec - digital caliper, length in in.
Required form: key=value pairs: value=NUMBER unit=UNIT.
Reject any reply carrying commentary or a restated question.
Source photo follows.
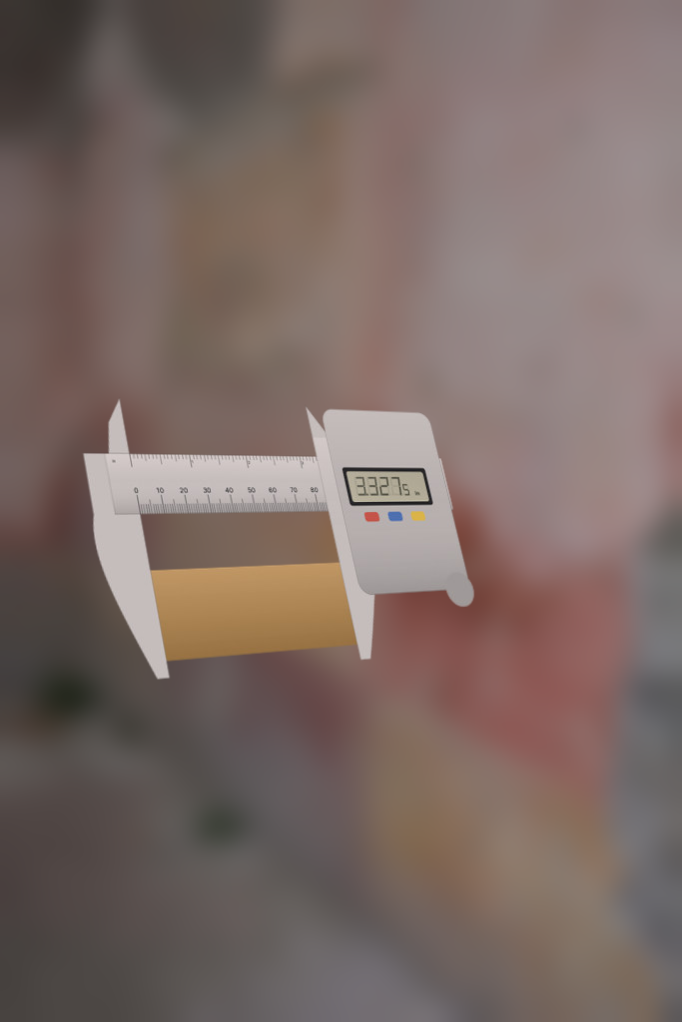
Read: value=3.3275 unit=in
